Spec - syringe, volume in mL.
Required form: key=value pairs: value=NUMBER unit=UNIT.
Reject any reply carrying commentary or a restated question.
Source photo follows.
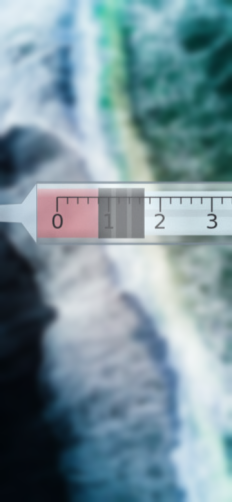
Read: value=0.8 unit=mL
